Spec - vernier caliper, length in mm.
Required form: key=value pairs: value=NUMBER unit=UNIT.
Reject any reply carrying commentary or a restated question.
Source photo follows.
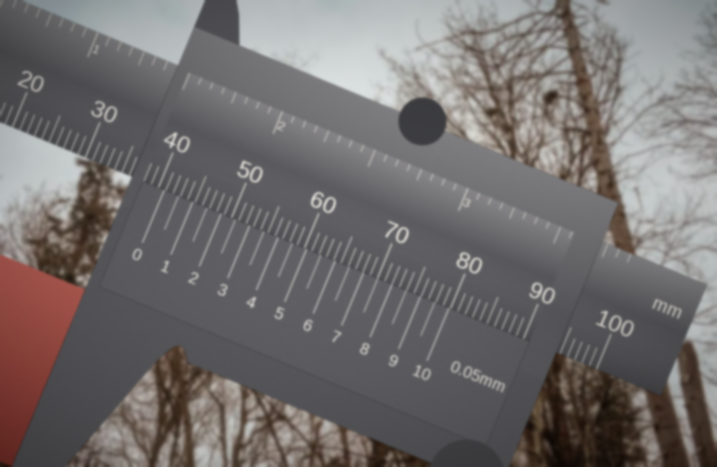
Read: value=40.8 unit=mm
